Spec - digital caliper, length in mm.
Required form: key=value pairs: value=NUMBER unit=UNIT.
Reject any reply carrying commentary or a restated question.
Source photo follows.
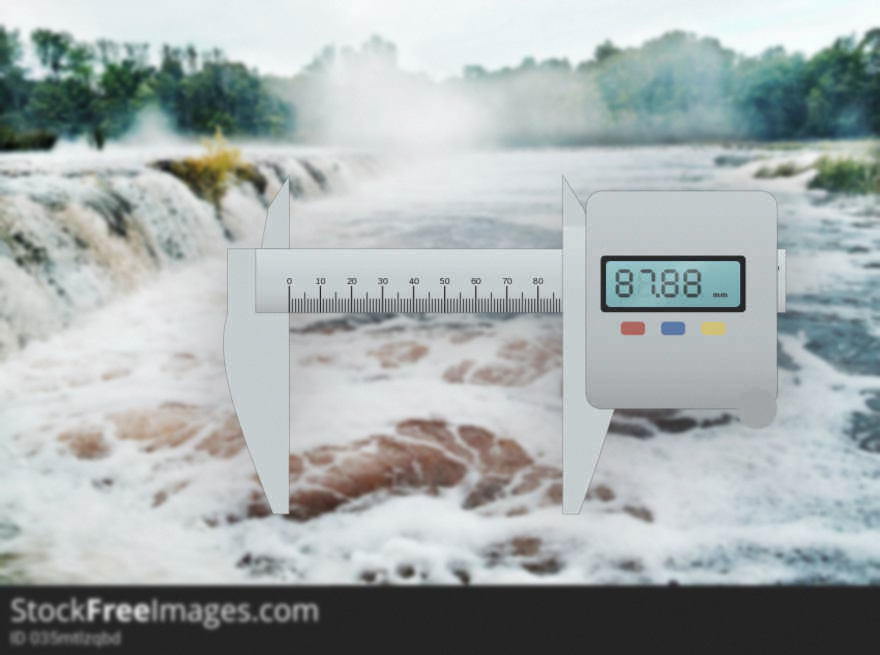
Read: value=87.88 unit=mm
